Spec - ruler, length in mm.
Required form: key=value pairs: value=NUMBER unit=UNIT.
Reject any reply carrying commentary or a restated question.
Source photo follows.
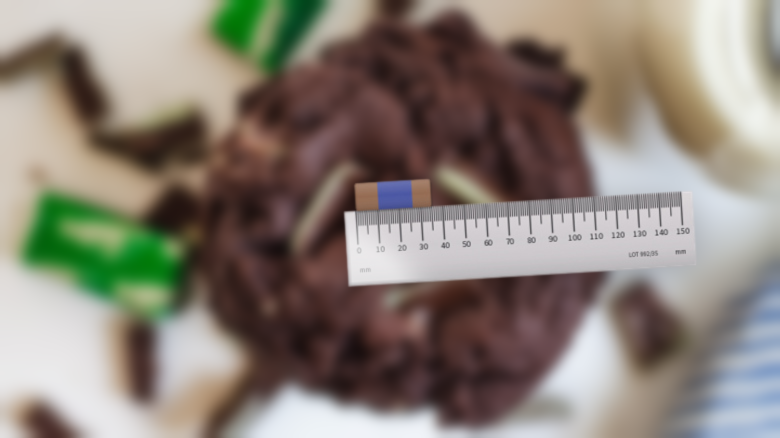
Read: value=35 unit=mm
